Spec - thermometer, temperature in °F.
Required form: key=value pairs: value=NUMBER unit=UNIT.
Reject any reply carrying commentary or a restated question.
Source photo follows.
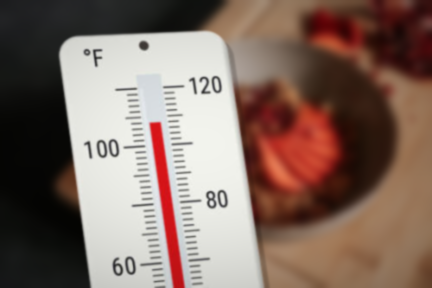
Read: value=108 unit=°F
